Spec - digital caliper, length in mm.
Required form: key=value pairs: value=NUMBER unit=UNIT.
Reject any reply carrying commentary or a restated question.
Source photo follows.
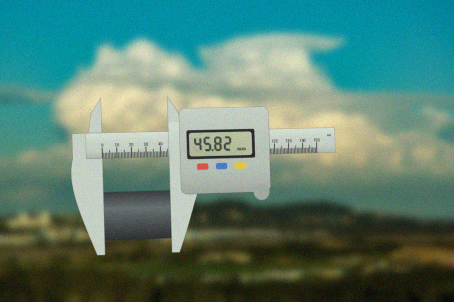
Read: value=45.82 unit=mm
